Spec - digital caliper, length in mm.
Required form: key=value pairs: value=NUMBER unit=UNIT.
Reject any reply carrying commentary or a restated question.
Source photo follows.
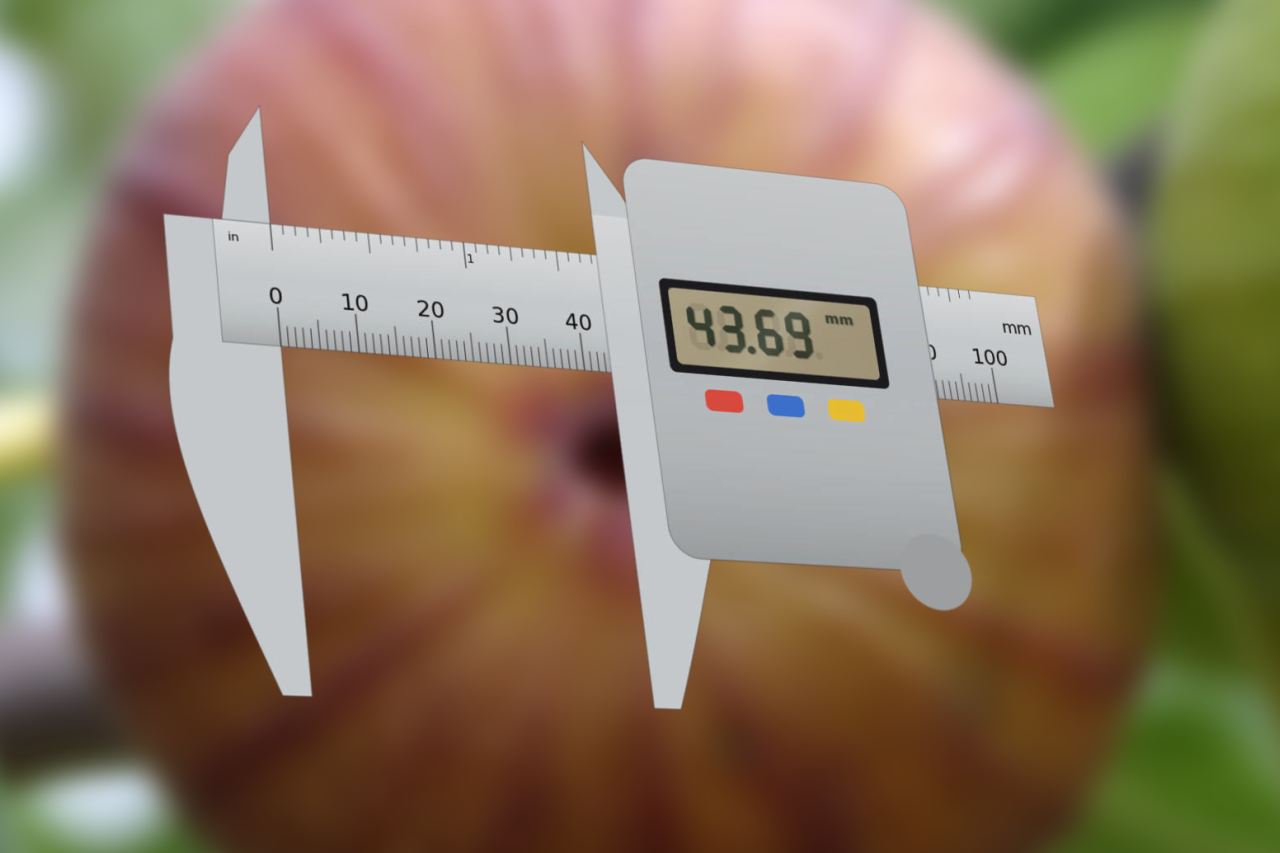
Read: value=43.69 unit=mm
